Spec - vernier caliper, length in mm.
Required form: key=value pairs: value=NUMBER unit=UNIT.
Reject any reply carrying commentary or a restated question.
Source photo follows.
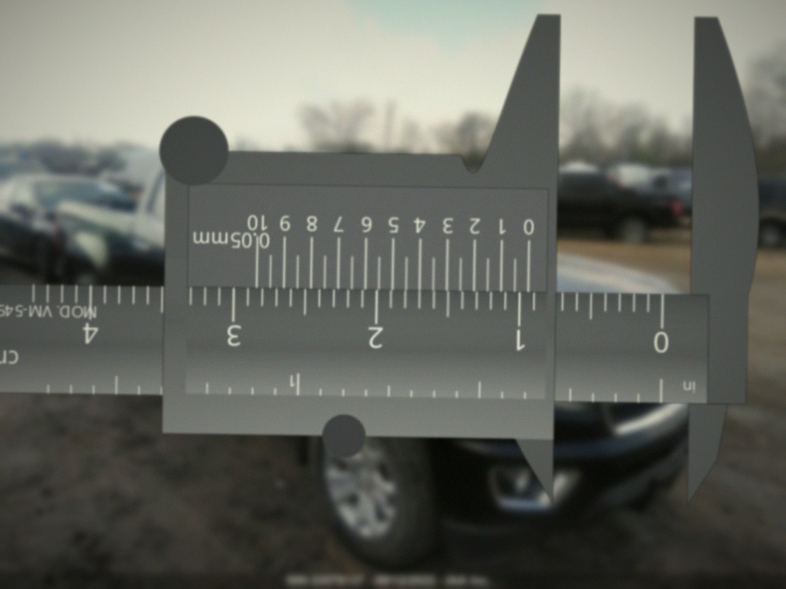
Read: value=9.4 unit=mm
